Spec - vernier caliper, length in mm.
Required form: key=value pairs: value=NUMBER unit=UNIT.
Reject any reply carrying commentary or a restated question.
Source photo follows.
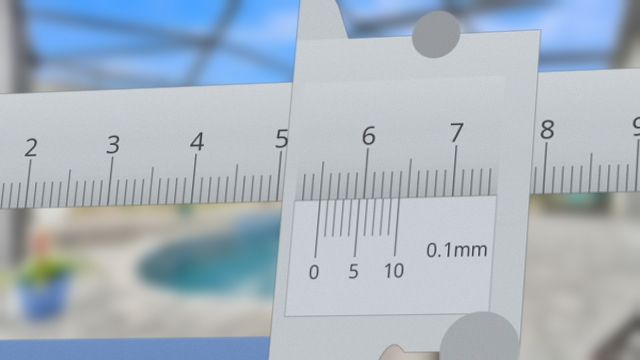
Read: value=55.0 unit=mm
